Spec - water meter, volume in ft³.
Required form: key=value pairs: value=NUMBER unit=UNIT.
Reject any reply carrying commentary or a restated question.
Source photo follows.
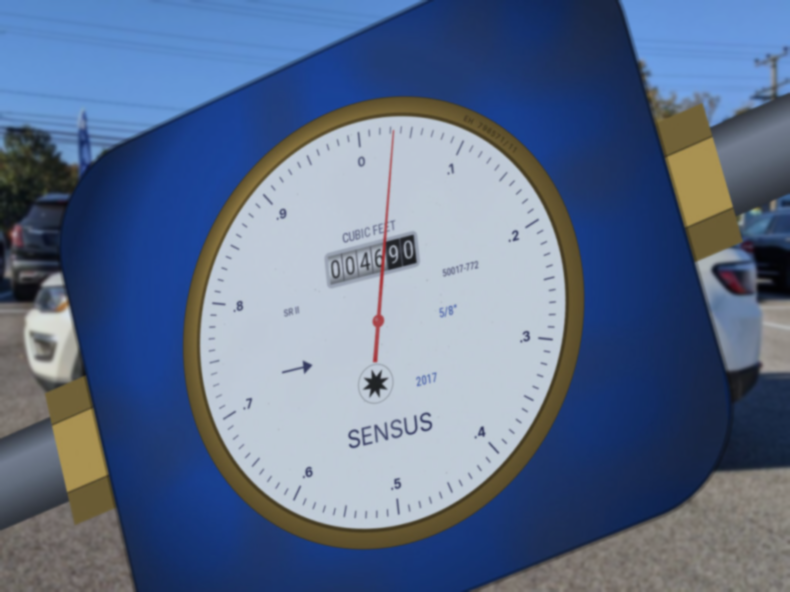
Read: value=4690.03 unit=ft³
